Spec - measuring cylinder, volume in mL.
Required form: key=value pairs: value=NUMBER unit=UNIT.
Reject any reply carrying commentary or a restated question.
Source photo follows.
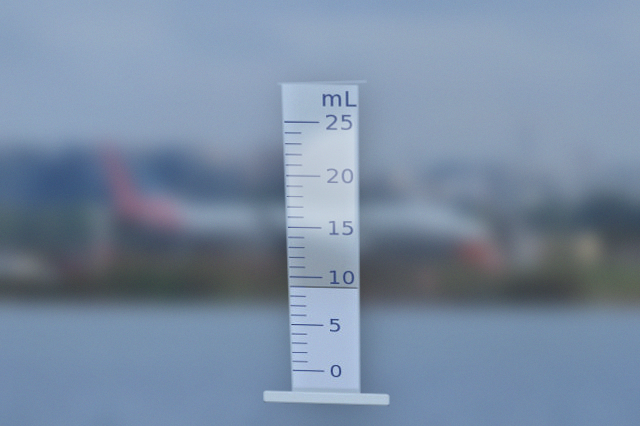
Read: value=9 unit=mL
